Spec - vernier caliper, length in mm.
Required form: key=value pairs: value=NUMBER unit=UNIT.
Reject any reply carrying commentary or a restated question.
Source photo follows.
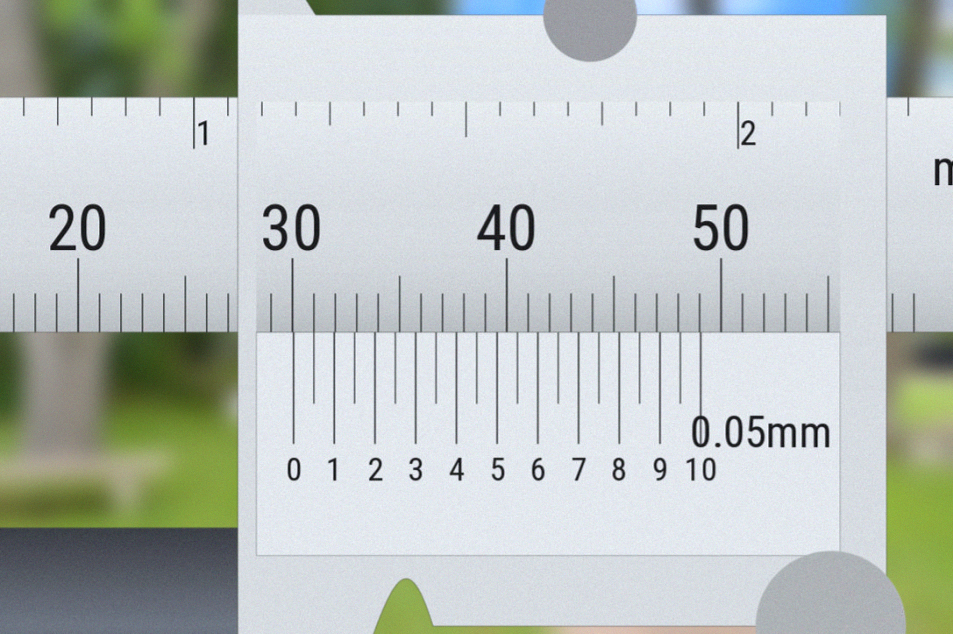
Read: value=30.05 unit=mm
